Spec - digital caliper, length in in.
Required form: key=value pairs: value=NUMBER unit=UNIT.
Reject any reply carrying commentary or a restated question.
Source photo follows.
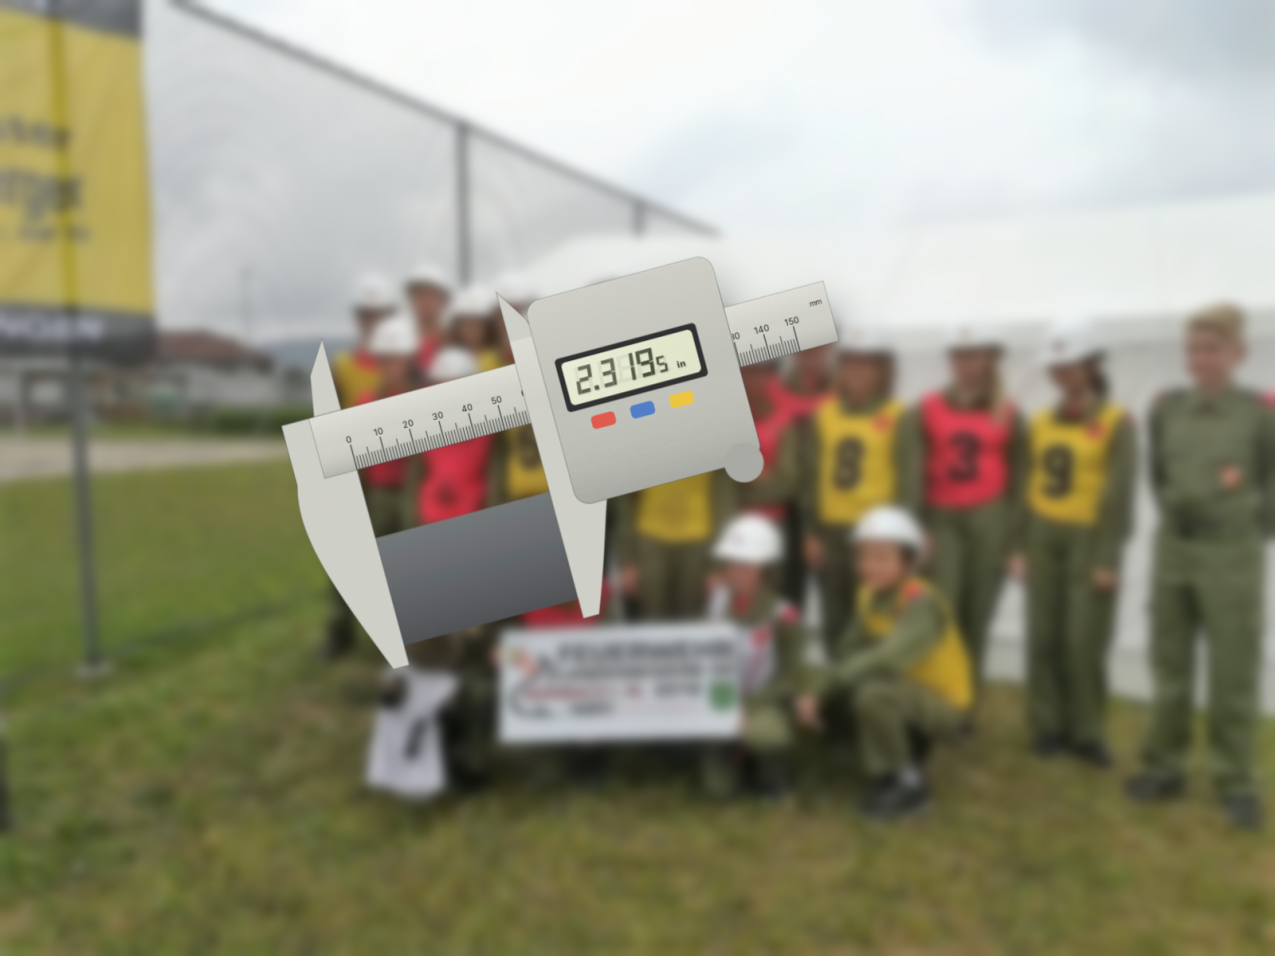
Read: value=2.3195 unit=in
